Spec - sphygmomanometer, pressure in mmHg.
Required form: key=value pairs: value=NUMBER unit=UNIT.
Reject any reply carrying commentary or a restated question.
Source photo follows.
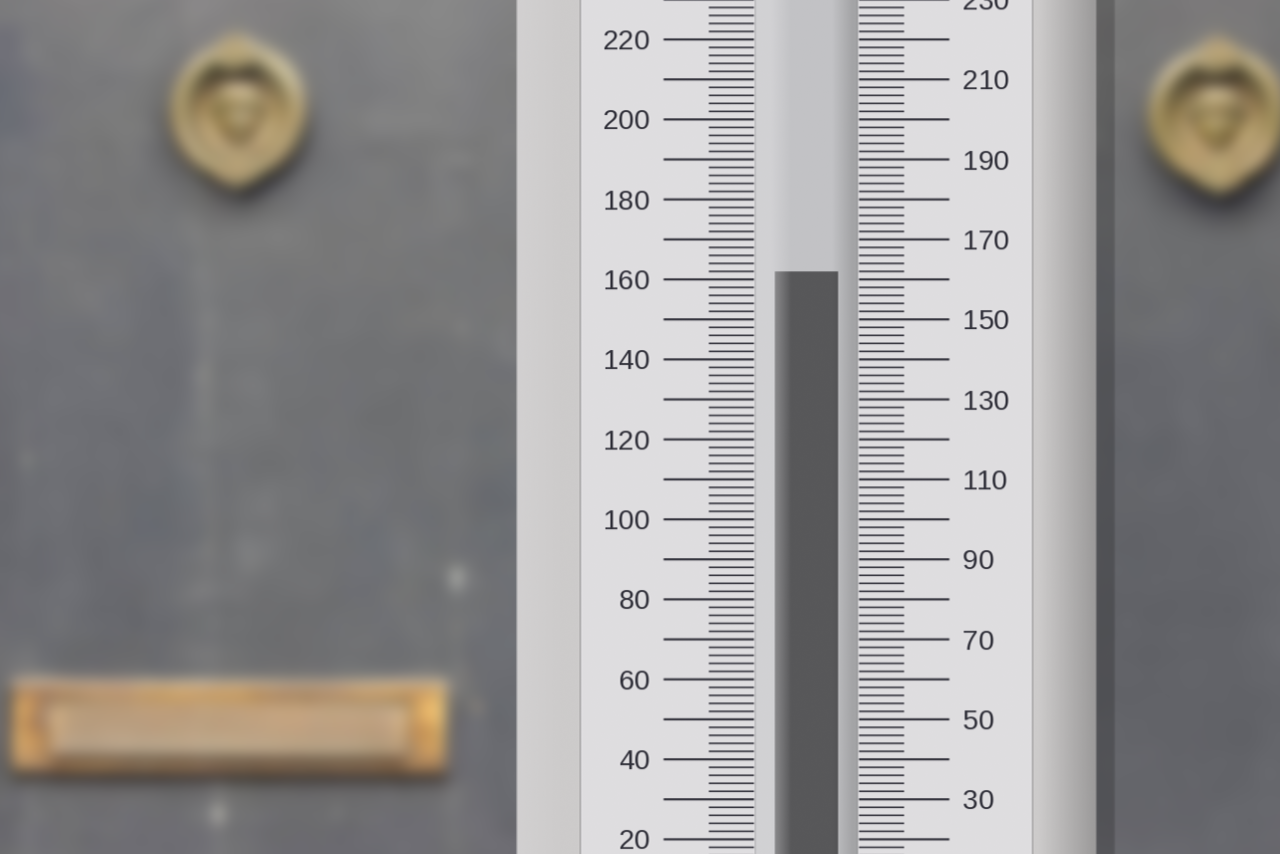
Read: value=162 unit=mmHg
